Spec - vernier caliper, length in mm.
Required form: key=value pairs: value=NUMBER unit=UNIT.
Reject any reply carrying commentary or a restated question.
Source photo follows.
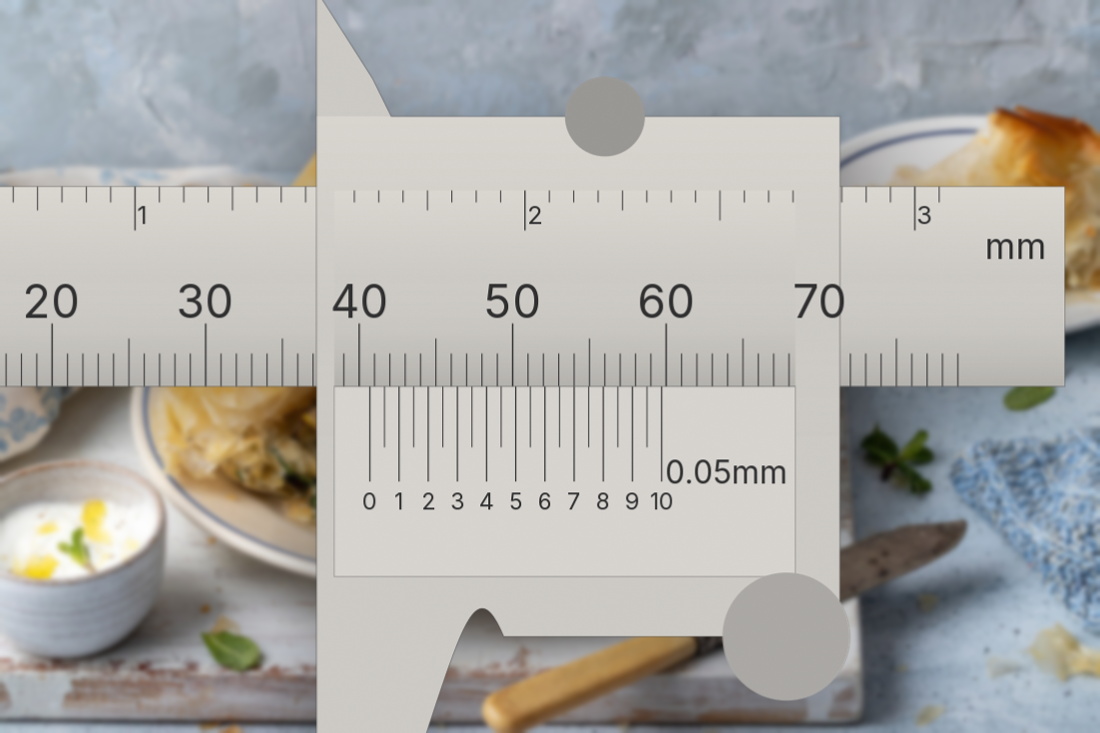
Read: value=40.7 unit=mm
